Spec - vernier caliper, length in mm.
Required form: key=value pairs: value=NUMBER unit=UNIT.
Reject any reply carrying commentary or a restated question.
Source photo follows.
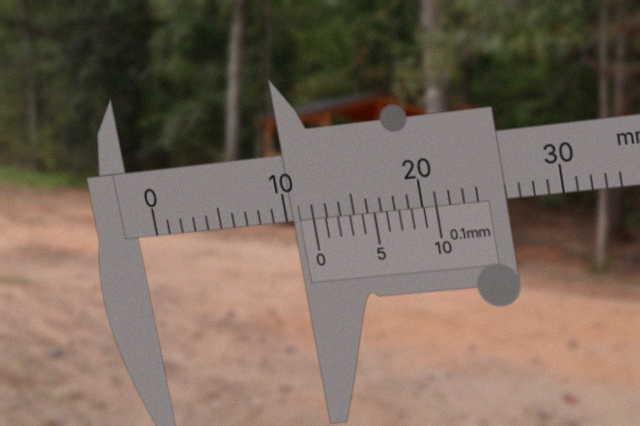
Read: value=12.0 unit=mm
